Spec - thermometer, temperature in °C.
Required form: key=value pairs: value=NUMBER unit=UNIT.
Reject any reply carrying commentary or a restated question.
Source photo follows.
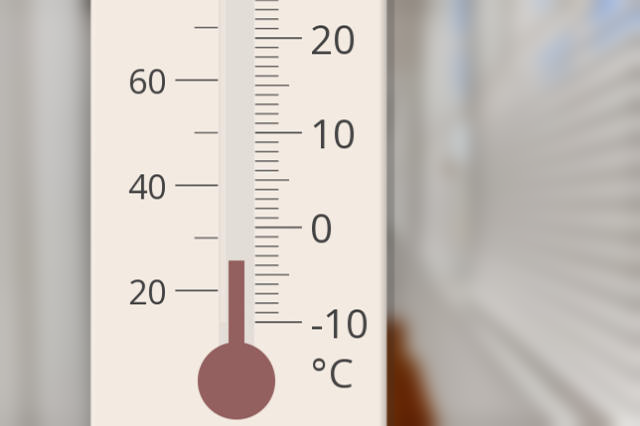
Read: value=-3.5 unit=°C
